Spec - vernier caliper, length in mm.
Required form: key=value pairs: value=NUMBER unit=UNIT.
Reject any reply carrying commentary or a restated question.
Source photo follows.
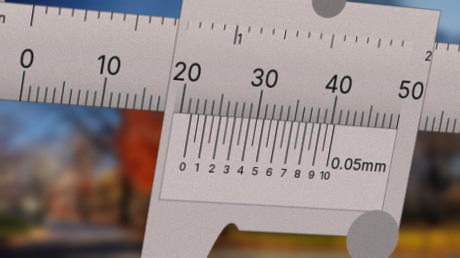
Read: value=21.4 unit=mm
